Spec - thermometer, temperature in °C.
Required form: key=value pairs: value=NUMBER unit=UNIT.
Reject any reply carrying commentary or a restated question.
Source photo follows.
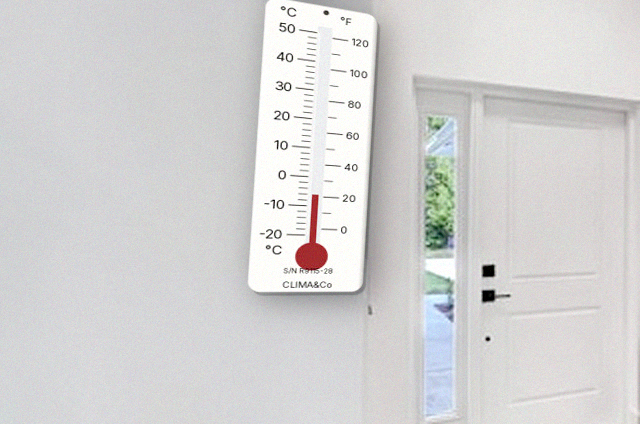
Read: value=-6 unit=°C
